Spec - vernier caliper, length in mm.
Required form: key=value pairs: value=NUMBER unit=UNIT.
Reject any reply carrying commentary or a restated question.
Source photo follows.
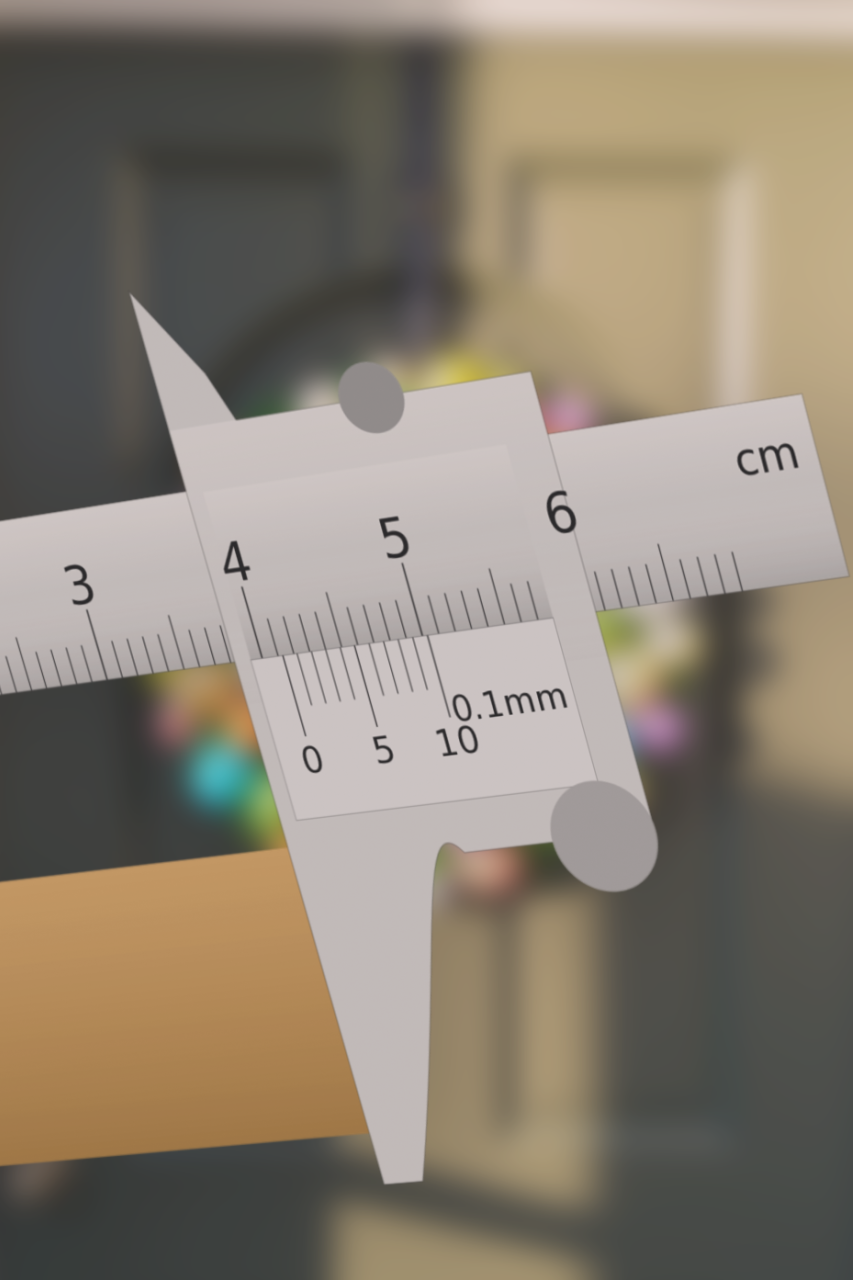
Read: value=41.3 unit=mm
